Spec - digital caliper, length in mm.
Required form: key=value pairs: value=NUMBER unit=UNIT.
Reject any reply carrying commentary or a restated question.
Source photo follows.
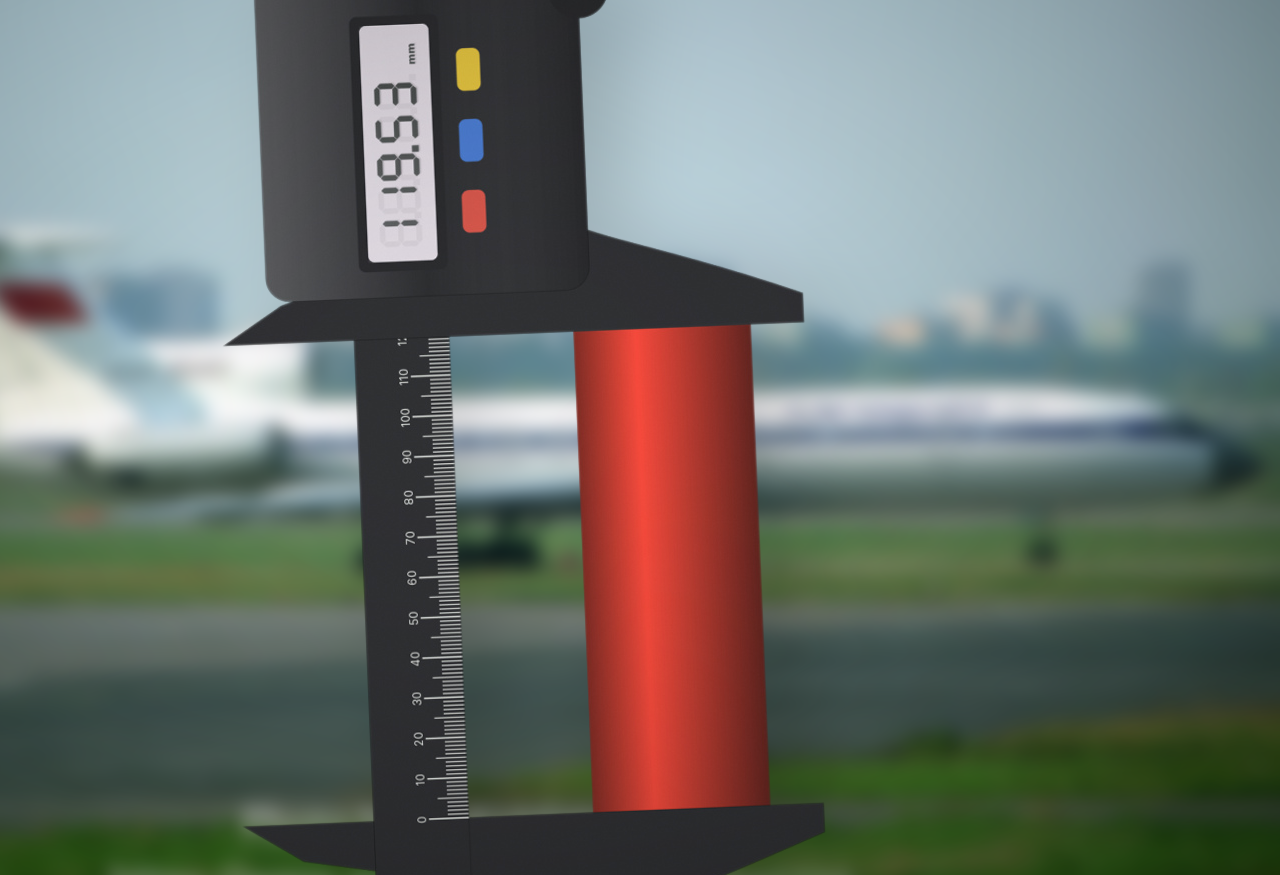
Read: value=119.53 unit=mm
